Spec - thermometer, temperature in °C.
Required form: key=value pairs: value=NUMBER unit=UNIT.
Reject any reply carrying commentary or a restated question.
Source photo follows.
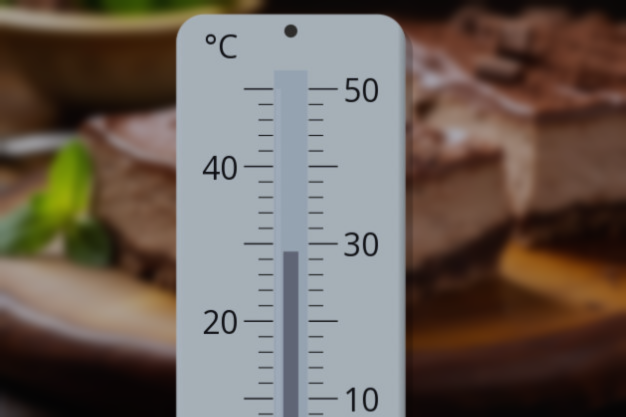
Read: value=29 unit=°C
